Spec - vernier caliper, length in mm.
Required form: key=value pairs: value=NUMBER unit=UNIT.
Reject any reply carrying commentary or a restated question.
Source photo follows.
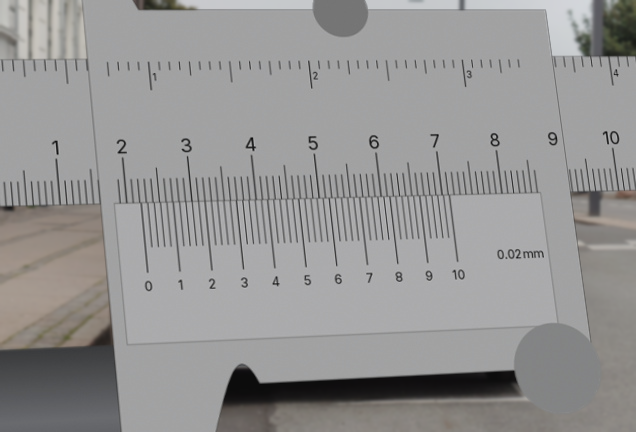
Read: value=22.2 unit=mm
